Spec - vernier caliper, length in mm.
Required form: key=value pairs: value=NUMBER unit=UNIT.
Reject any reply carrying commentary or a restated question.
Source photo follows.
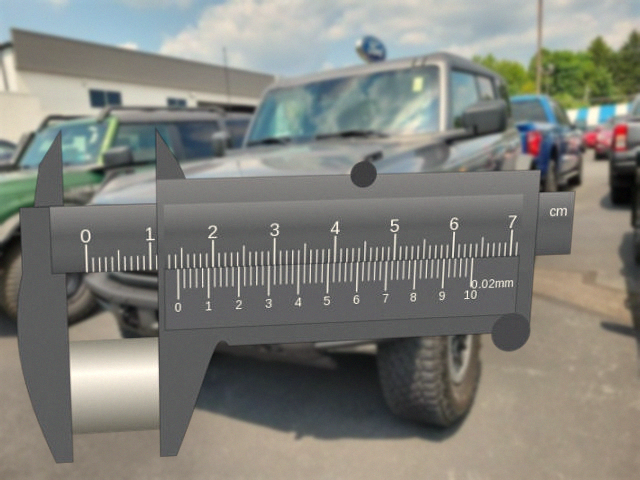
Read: value=14.4 unit=mm
